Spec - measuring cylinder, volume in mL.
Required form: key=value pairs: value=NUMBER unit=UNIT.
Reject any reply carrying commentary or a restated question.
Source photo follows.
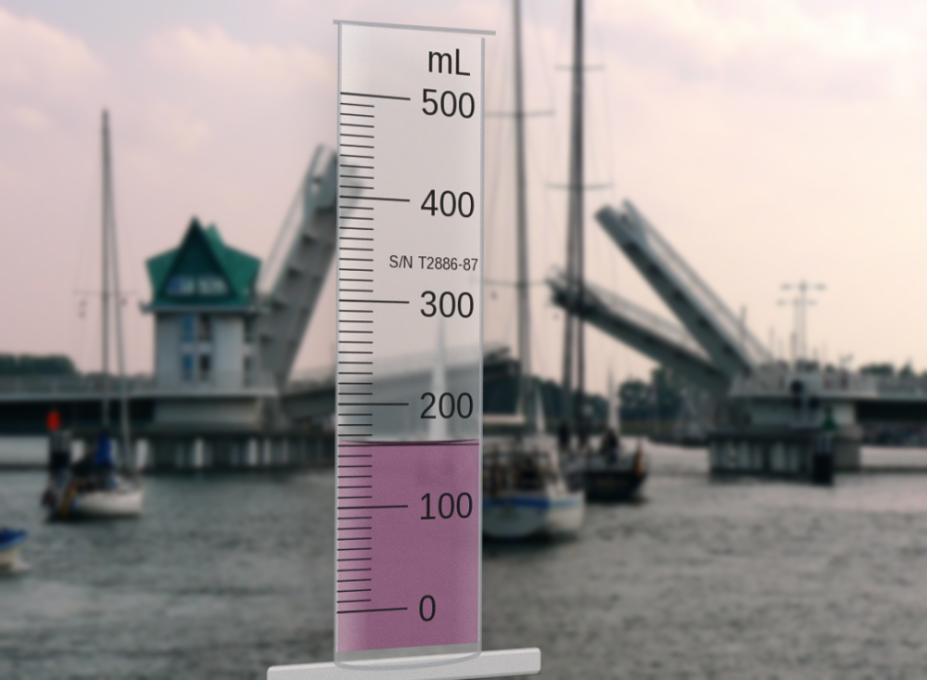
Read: value=160 unit=mL
